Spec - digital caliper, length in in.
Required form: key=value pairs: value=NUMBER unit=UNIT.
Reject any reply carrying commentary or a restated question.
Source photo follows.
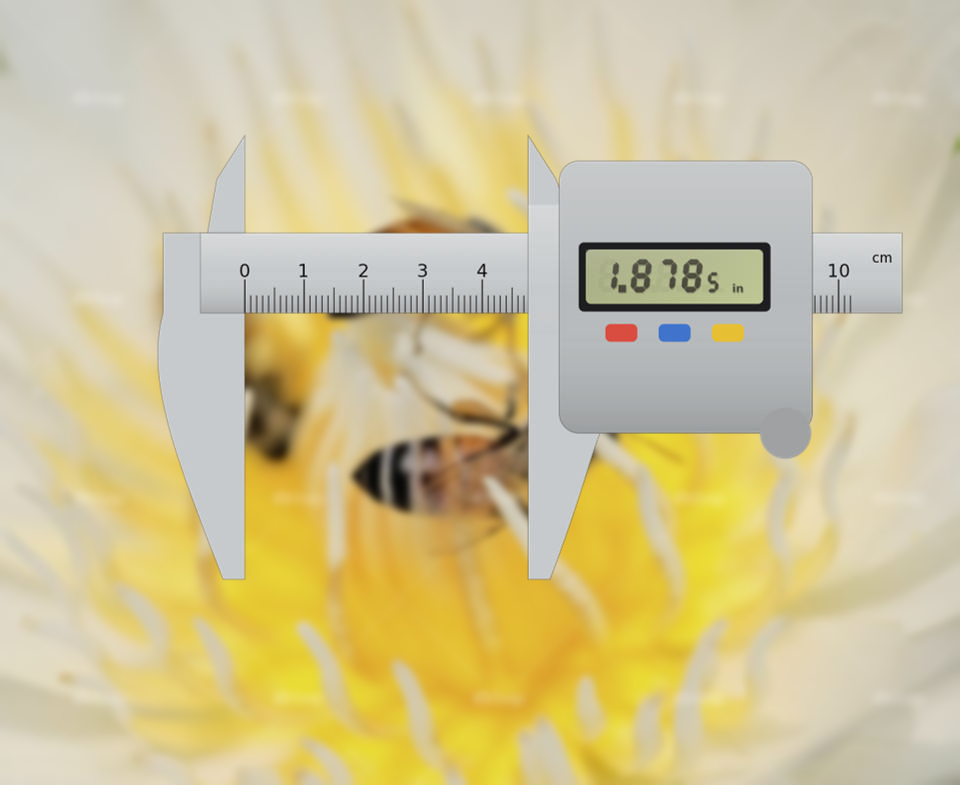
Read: value=1.8785 unit=in
